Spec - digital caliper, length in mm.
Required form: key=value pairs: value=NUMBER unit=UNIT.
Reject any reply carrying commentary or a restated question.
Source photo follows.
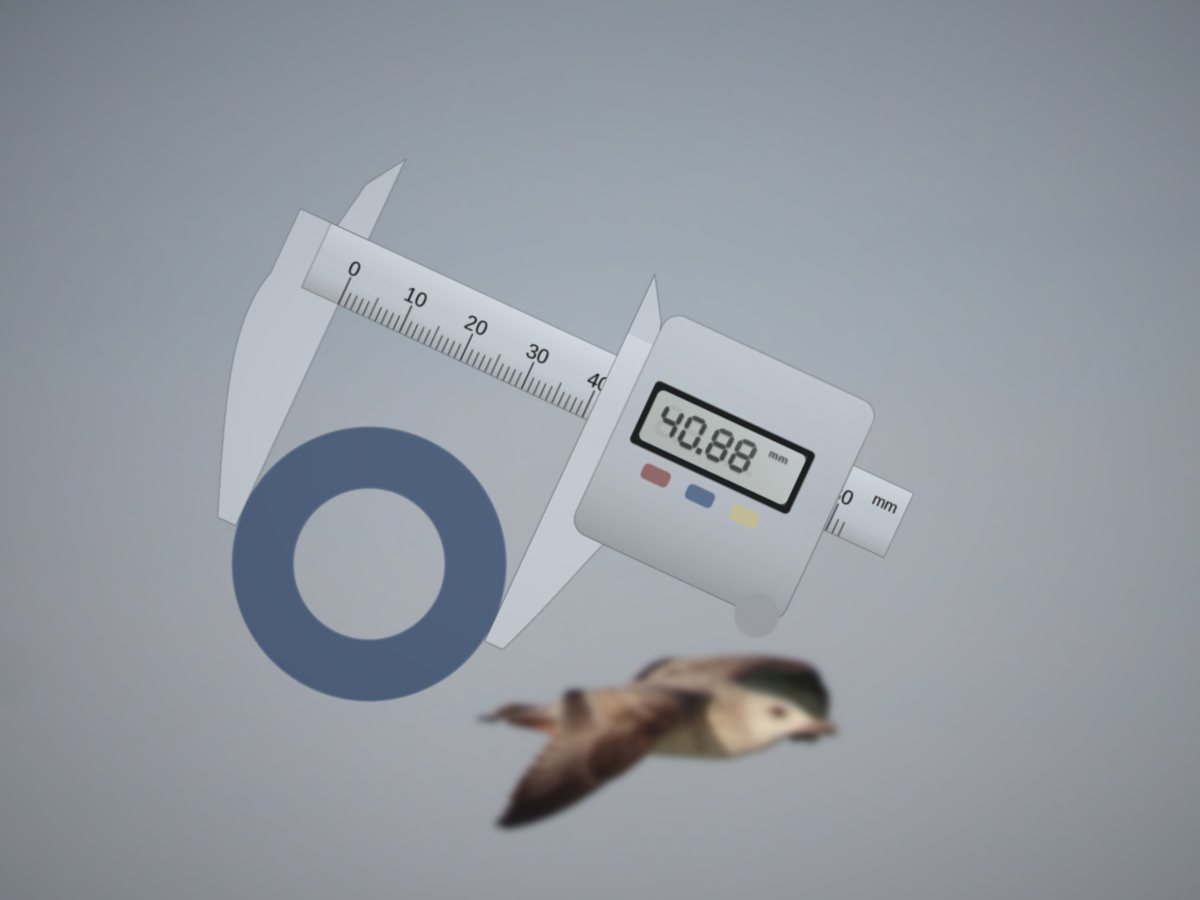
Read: value=40.88 unit=mm
